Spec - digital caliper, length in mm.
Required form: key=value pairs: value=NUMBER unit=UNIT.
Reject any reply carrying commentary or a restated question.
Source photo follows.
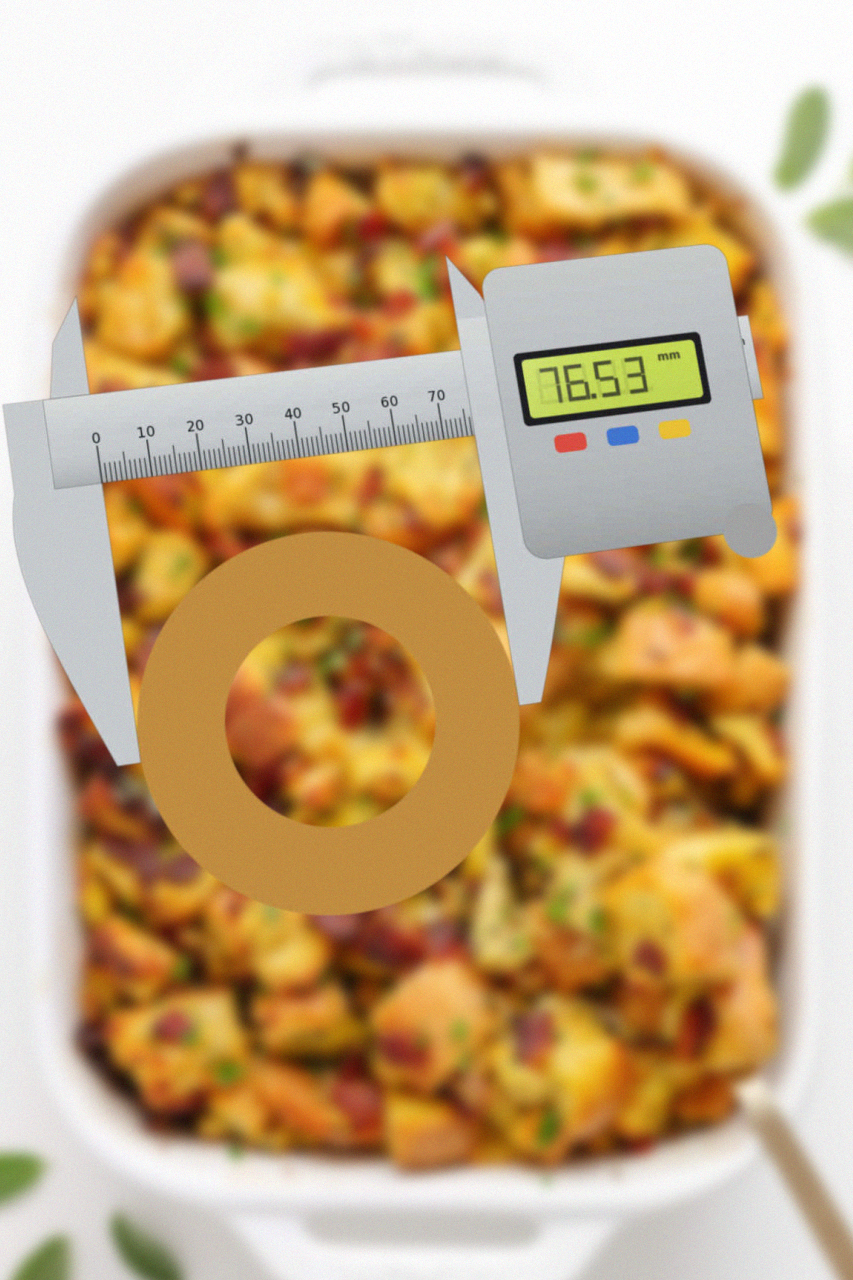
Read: value=76.53 unit=mm
